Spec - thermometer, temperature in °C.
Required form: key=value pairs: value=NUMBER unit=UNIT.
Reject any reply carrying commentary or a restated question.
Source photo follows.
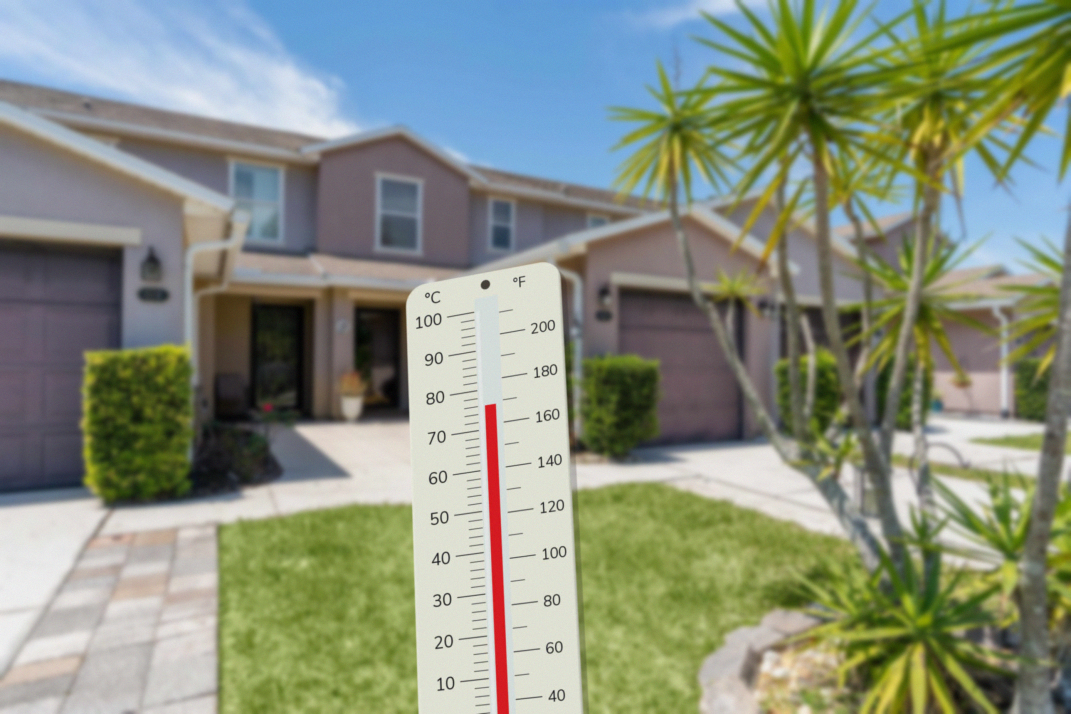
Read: value=76 unit=°C
